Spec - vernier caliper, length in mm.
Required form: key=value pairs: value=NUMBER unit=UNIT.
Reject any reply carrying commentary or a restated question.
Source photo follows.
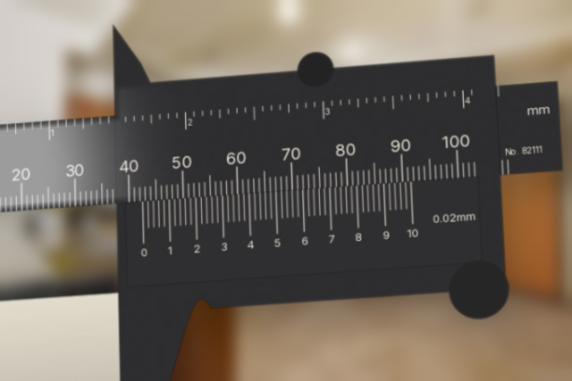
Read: value=42.5 unit=mm
